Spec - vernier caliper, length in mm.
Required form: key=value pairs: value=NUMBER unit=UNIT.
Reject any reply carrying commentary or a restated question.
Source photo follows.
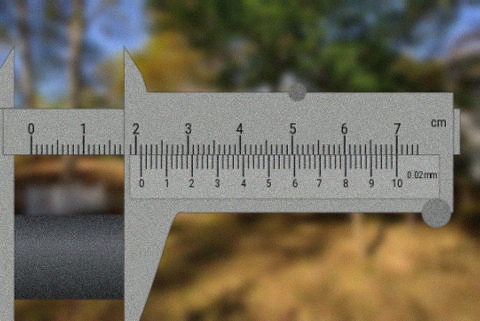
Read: value=21.0 unit=mm
